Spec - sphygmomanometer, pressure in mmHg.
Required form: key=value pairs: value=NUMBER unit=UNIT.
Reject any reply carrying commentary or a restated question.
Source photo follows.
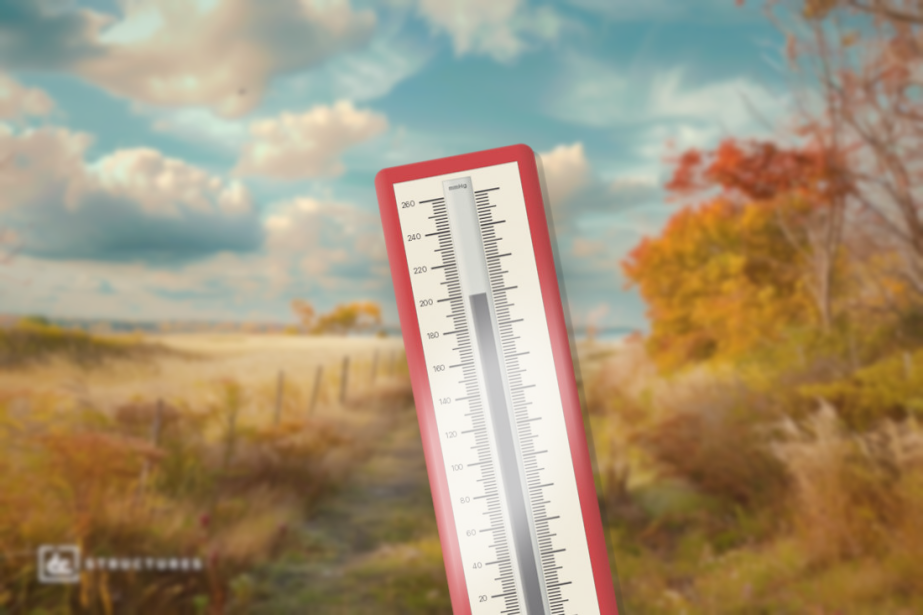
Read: value=200 unit=mmHg
